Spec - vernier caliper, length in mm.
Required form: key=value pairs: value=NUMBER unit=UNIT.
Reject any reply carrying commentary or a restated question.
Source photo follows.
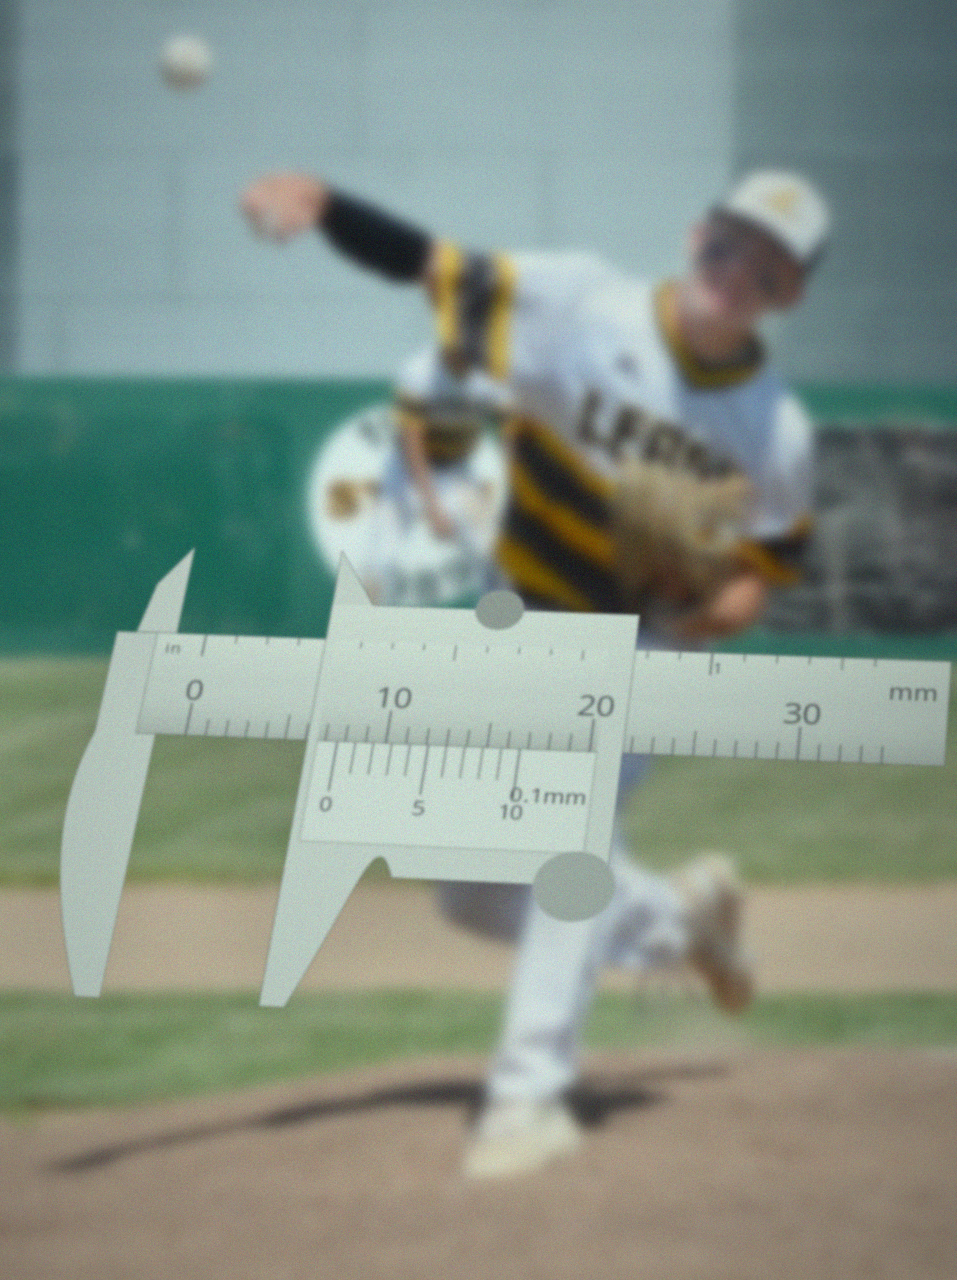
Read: value=7.6 unit=mm
